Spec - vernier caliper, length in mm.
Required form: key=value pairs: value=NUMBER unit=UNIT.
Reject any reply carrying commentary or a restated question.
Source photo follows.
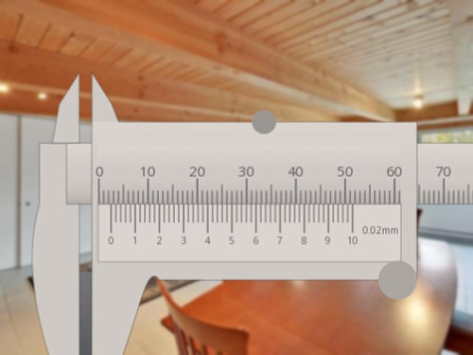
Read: value=2.5 unit=mm
